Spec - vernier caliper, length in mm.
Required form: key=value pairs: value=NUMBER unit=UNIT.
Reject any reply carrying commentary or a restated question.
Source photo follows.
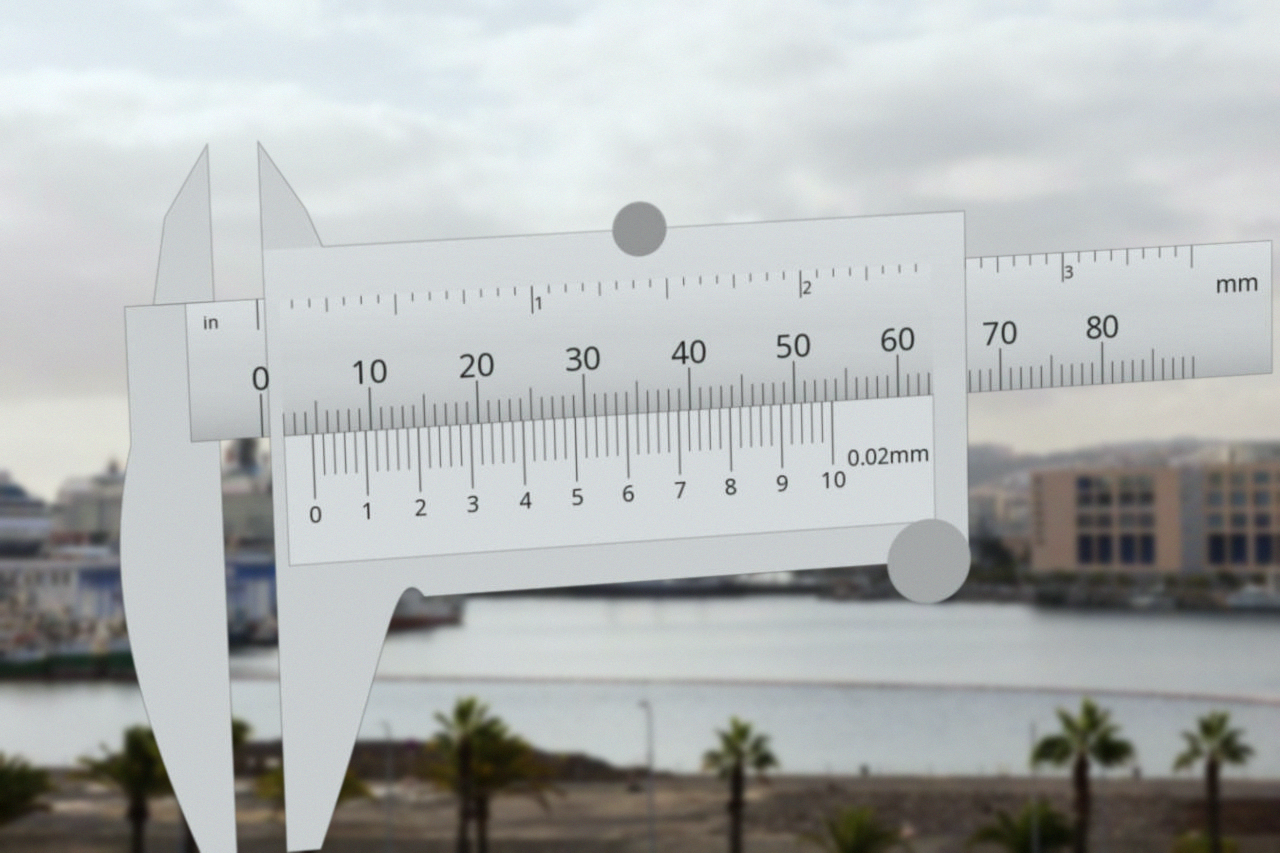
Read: value=4.6 unit=mm
